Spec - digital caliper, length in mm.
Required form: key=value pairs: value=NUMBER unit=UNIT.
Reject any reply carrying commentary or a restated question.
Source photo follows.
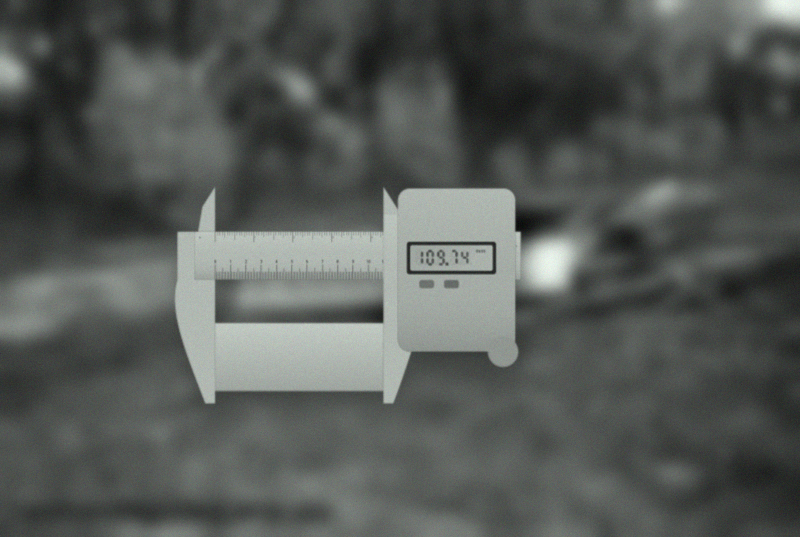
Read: value=109.74 unit=mm
